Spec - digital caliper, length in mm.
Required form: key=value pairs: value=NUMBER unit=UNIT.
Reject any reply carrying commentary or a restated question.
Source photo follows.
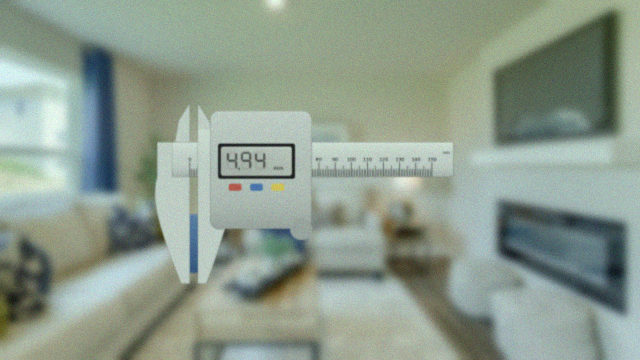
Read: value=4.94 unit=mm
